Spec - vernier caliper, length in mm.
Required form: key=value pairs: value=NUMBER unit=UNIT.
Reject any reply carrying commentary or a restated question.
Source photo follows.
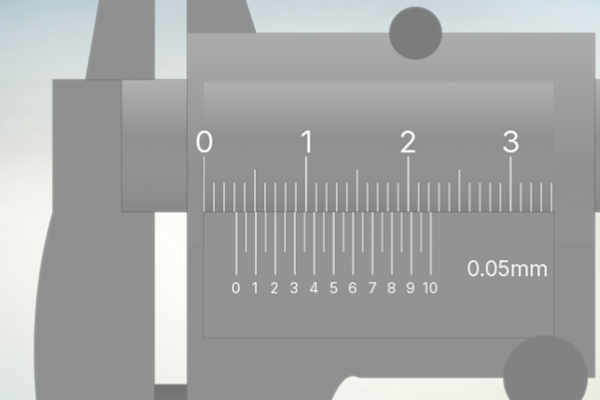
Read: value=3.2 unit=mm
